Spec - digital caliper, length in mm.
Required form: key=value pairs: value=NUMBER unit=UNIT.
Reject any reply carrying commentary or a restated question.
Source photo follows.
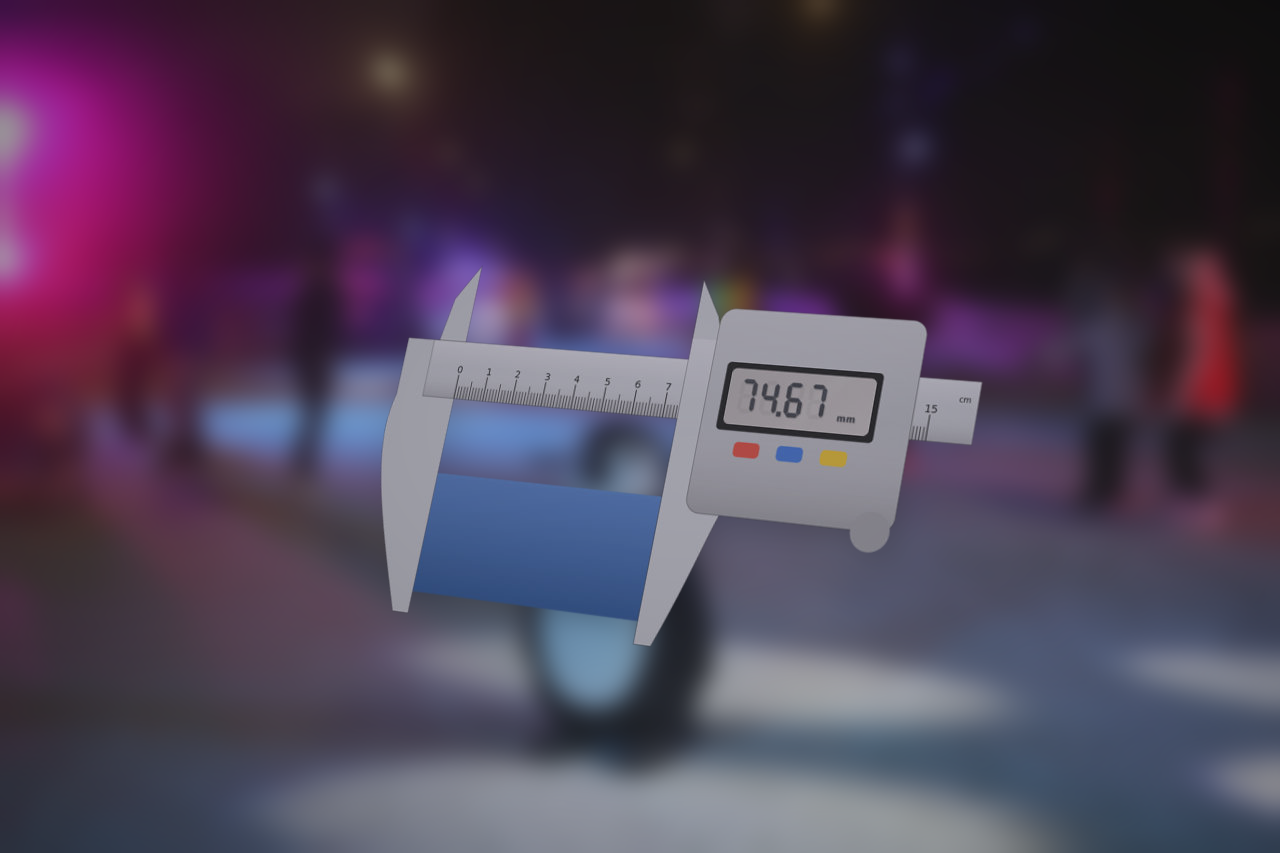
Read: value=74.67 unit=mm
